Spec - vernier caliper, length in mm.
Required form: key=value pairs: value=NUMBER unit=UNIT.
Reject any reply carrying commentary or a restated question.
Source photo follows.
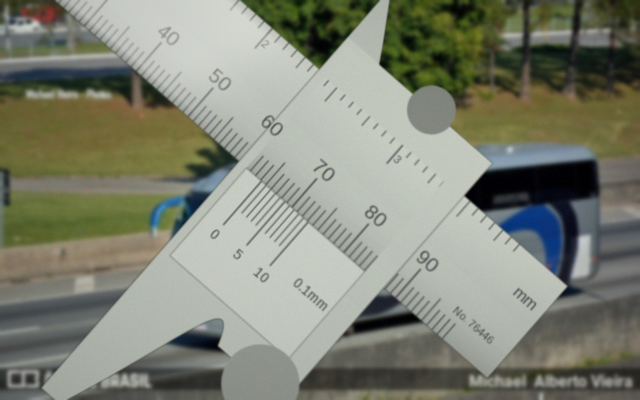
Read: value=64.2 unit=mm
